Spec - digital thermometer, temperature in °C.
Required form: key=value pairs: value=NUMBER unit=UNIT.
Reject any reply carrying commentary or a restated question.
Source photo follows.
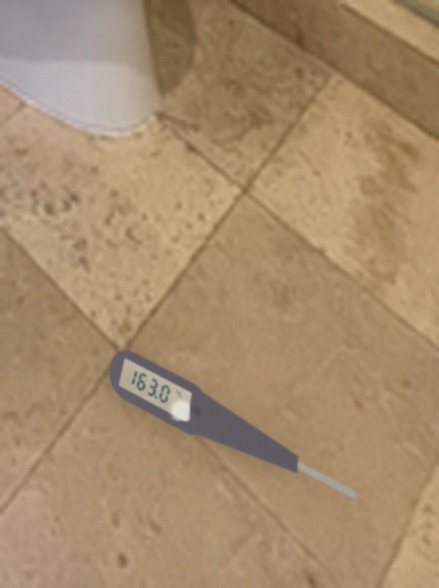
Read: value=163.0 unit=°C
